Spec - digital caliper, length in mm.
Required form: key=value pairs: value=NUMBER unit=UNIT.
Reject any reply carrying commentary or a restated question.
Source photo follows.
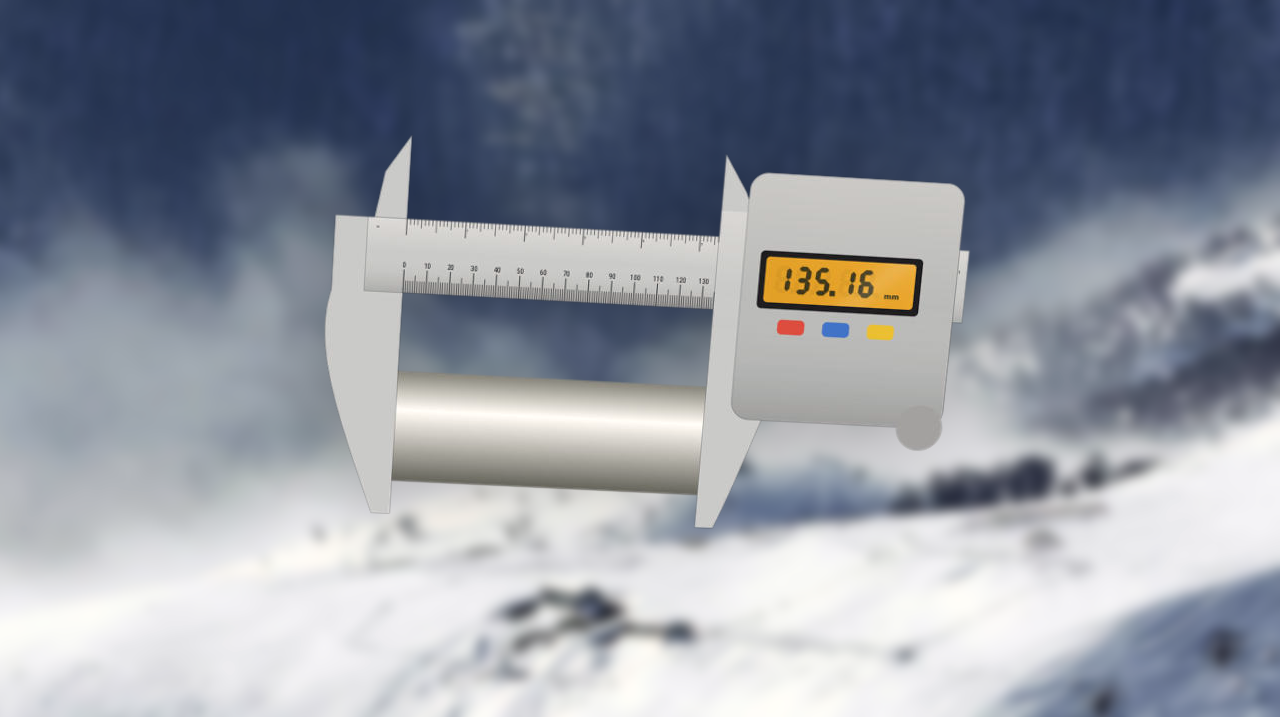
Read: value=135.16 unit=mm
